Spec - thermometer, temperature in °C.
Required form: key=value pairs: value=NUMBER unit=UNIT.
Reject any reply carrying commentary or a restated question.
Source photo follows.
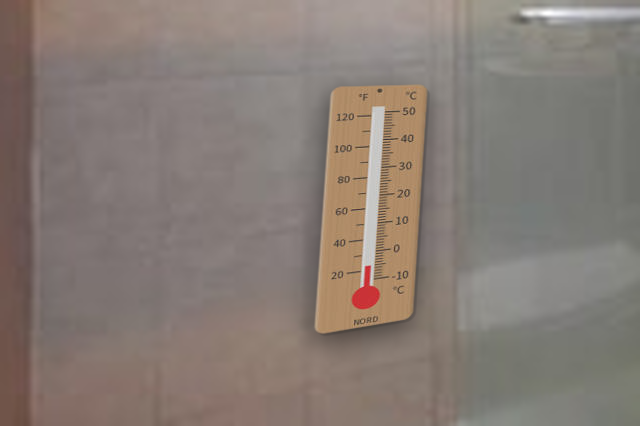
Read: value=-5 unit=°C
